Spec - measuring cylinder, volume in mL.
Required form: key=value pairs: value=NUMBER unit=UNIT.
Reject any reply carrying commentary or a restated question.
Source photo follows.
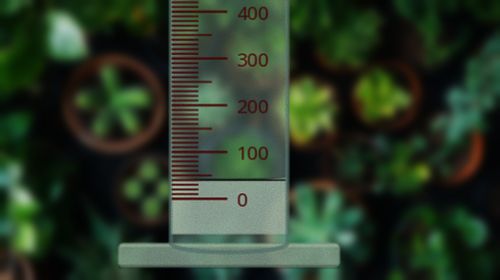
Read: value=40 unit=mL
